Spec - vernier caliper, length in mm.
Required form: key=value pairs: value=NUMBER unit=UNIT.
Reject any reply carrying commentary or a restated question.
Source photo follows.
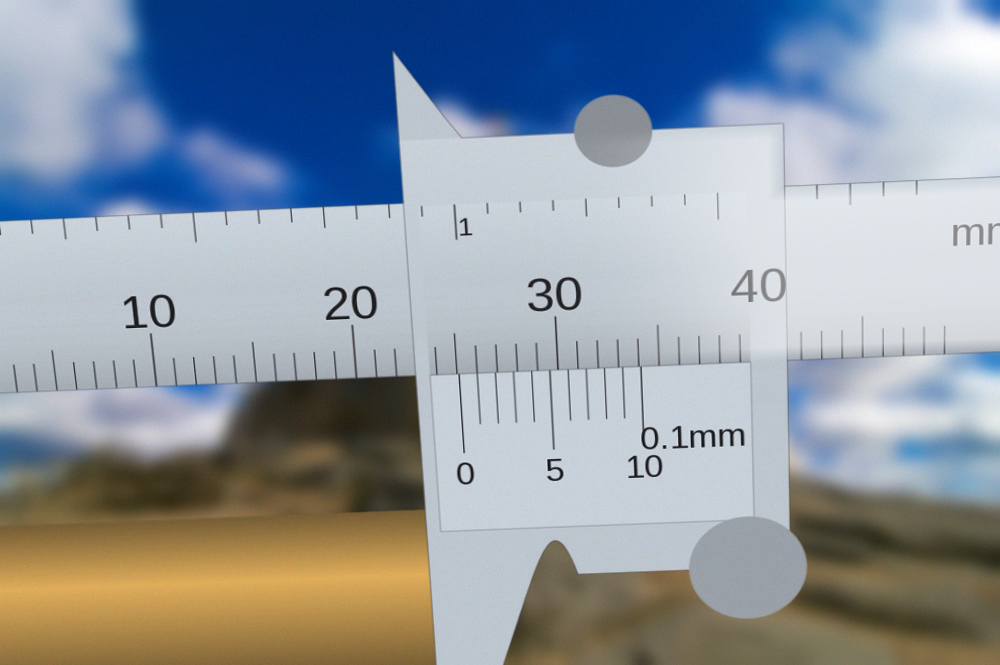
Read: value=25.1 unit=mm
